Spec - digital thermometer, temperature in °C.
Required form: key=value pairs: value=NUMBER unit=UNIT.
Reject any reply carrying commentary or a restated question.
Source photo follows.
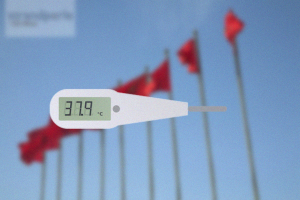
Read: value=37.9 unit=°C
